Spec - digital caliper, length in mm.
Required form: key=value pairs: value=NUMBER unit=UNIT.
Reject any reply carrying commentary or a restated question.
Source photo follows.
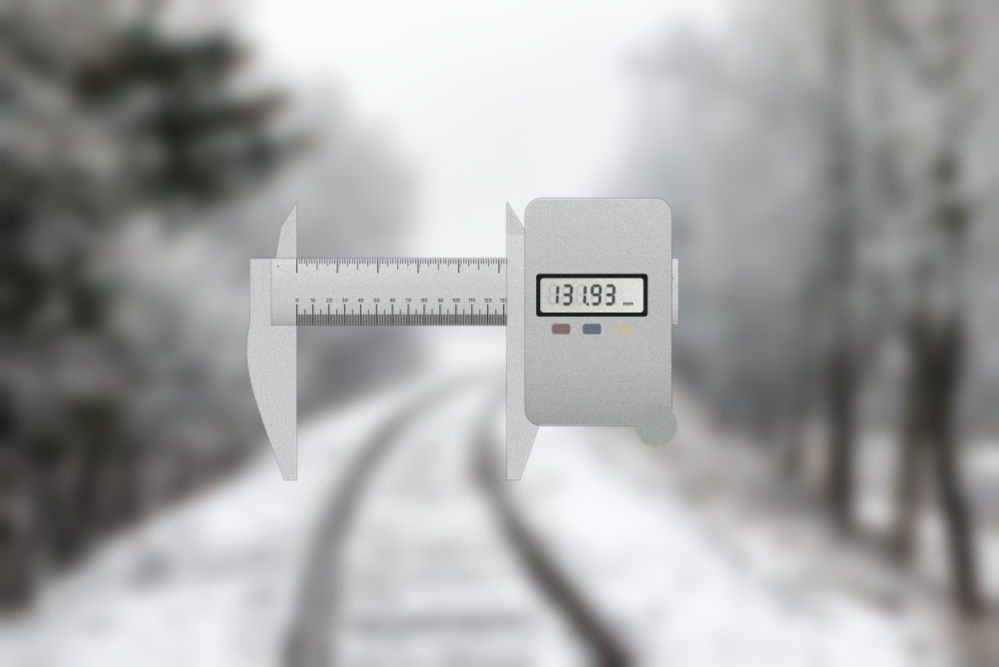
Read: value=131.93 unit=mm
